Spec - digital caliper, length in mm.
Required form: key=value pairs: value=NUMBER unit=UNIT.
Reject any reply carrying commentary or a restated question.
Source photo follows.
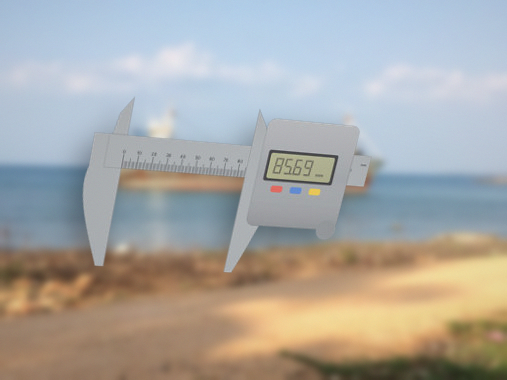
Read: value=85.69 unit=mm
